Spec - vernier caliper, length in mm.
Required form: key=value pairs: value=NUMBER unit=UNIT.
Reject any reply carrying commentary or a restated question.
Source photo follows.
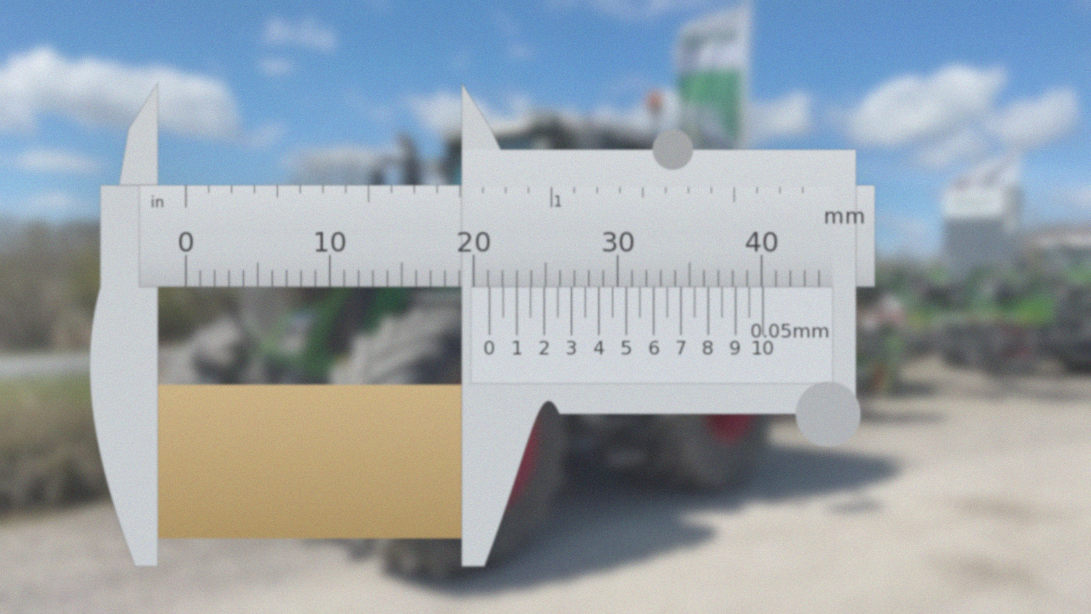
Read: value=21.1 unit=mm
